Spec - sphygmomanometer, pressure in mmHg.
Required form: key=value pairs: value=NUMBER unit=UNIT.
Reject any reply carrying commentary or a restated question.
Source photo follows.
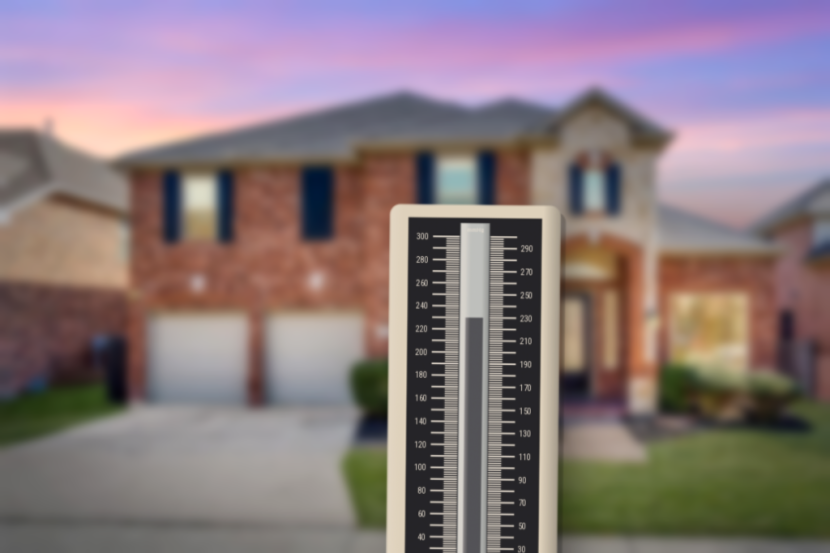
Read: value=230 unit=mmHg
